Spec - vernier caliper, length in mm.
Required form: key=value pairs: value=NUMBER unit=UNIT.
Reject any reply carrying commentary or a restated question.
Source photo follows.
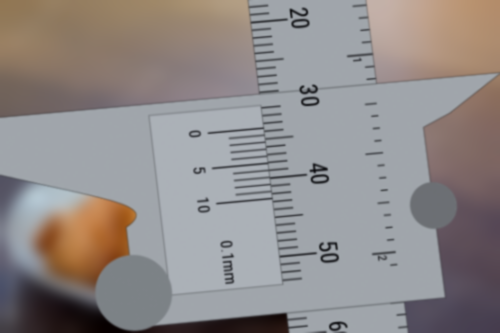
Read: value=33.6 unit=mm
